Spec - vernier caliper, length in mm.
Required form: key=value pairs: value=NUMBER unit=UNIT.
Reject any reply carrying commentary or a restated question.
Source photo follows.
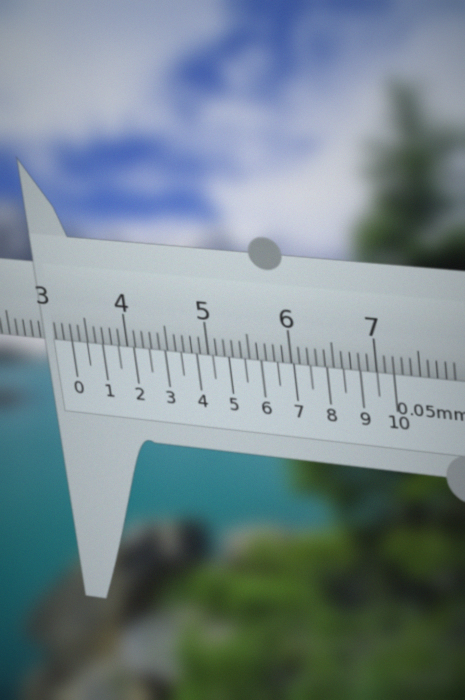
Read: value=33.0 unit=mm
